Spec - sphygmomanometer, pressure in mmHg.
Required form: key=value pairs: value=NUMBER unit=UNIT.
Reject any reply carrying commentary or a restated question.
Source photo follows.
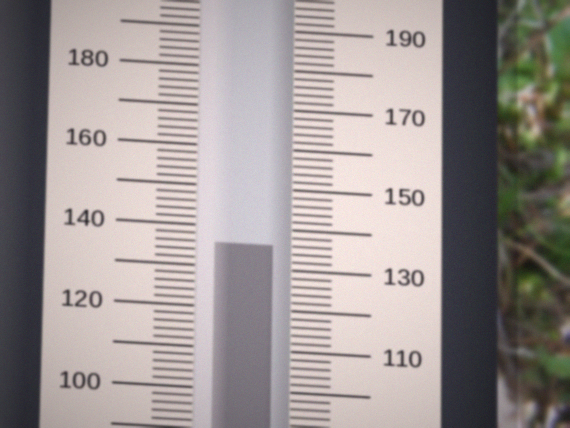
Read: value=136 unit=mmHg
